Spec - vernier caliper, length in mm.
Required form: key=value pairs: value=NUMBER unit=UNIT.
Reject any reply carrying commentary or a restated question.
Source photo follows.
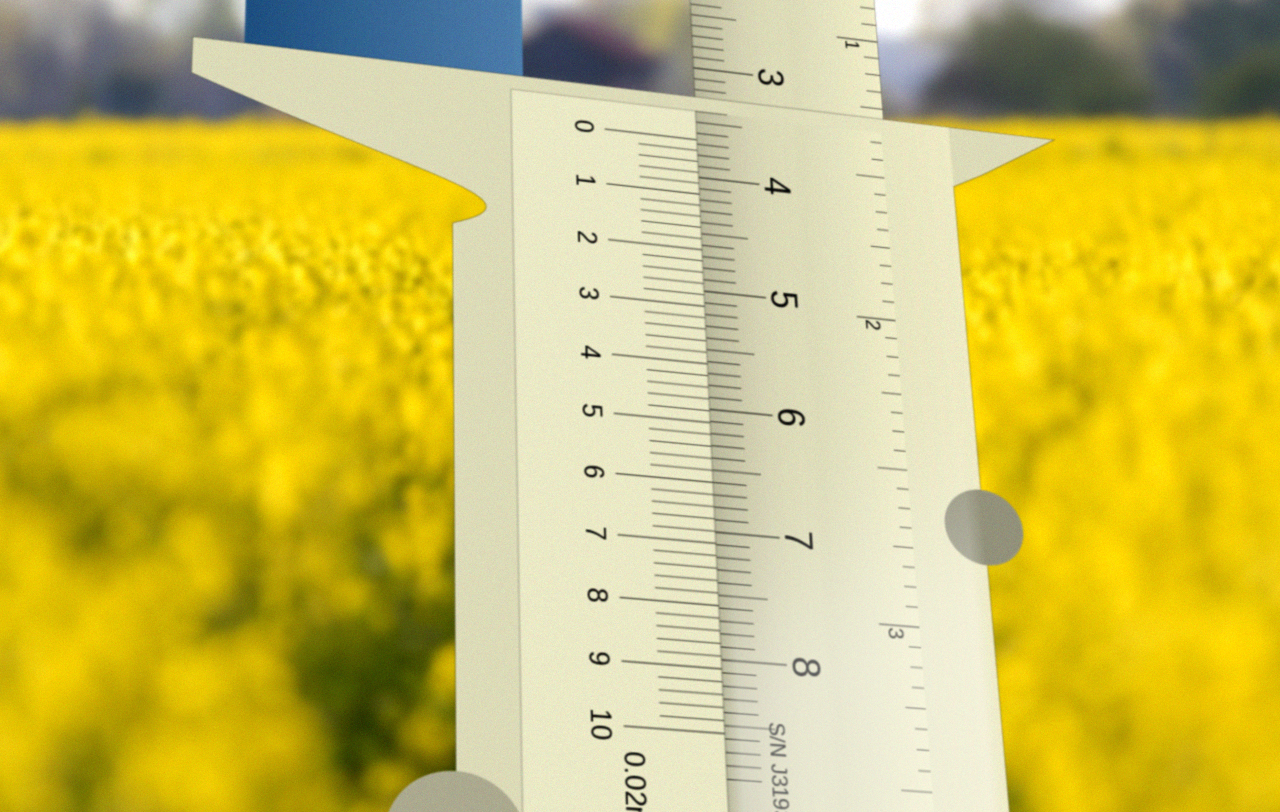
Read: value=36.6 unit=mm
